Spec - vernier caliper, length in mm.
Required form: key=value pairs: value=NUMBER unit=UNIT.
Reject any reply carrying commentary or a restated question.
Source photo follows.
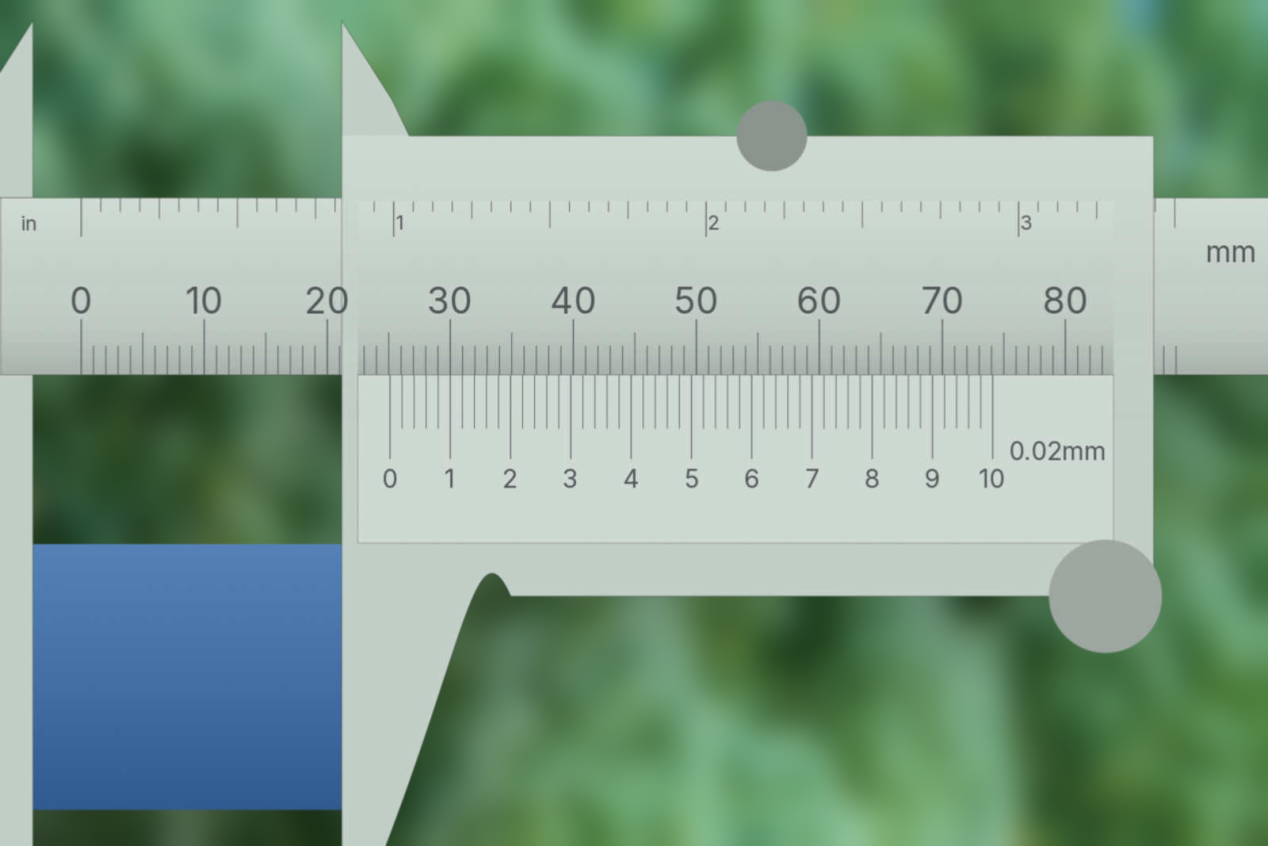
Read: value=25.1 unit=mm
